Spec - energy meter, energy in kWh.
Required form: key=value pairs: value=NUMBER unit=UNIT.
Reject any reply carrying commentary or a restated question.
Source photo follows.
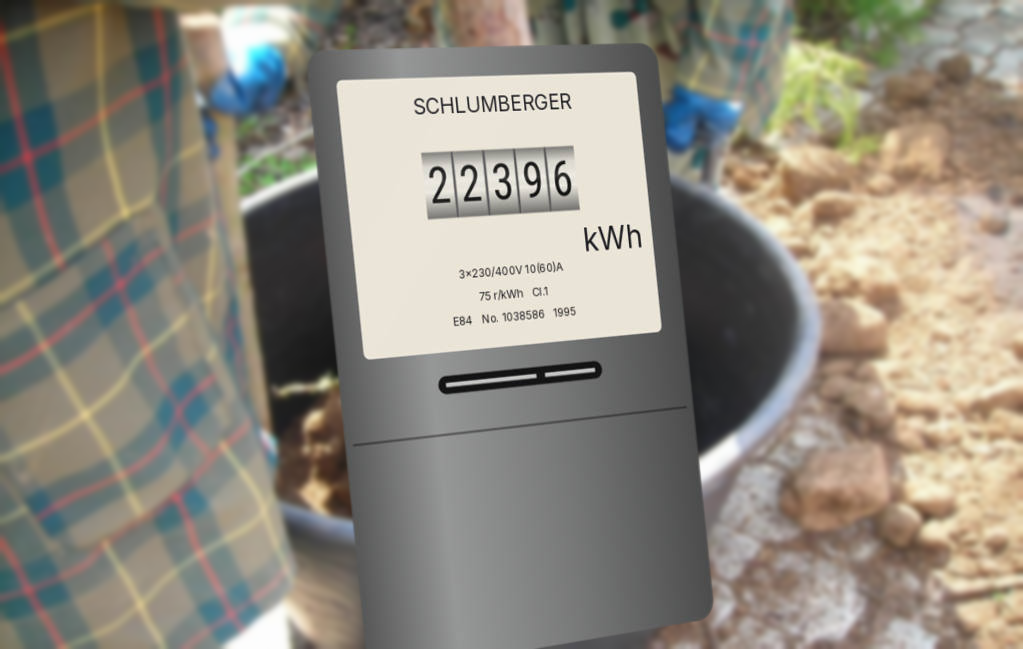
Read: value=22396 unit=kWh
